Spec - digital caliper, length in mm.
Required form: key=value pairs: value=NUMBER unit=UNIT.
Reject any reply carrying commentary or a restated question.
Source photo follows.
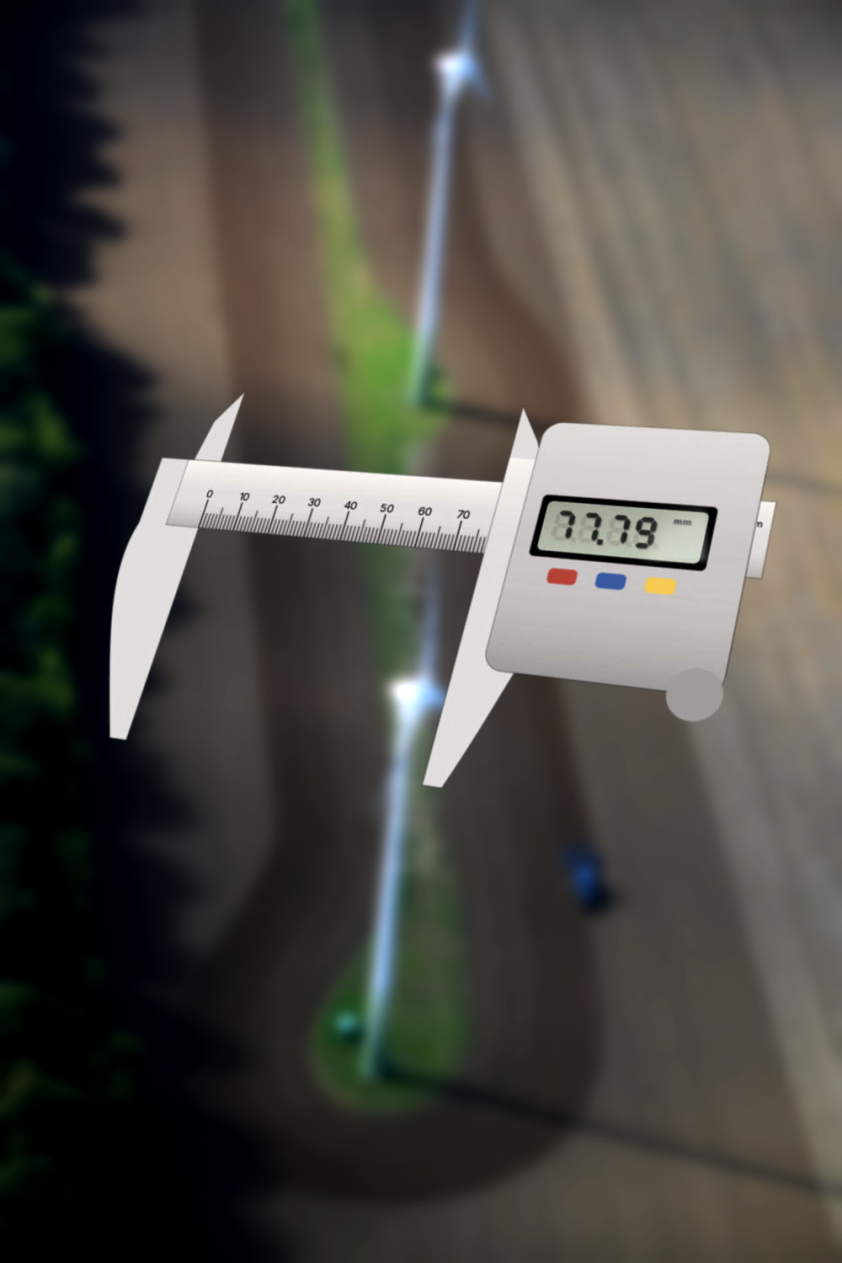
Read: value=77.79 unit=mm
